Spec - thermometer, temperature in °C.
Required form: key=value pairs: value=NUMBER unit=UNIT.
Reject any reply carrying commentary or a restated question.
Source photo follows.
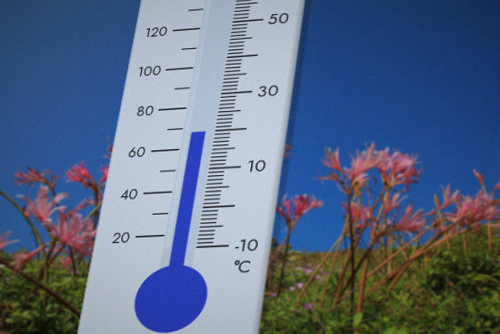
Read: value=20 unit=°C
